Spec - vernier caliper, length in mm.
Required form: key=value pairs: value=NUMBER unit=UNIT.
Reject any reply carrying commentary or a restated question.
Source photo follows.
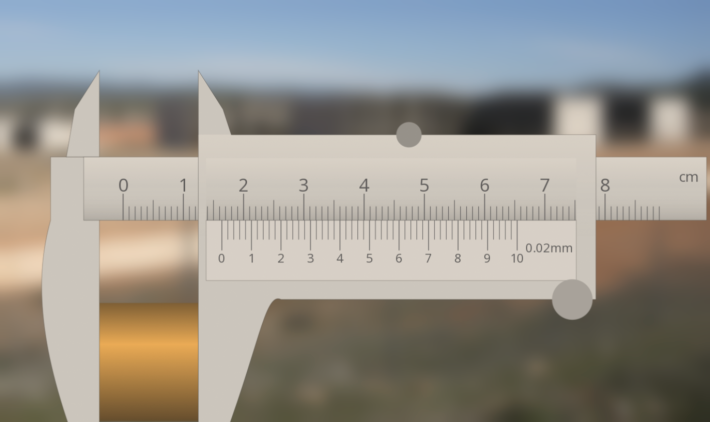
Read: value=16.4 unit=mm
